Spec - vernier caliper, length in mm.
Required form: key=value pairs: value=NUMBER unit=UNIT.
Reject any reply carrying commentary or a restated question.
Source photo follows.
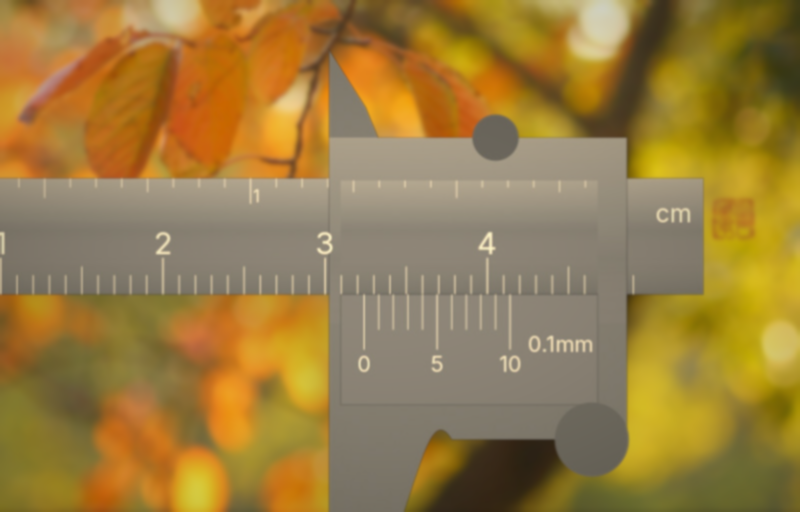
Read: value=32.4 unit=mm
